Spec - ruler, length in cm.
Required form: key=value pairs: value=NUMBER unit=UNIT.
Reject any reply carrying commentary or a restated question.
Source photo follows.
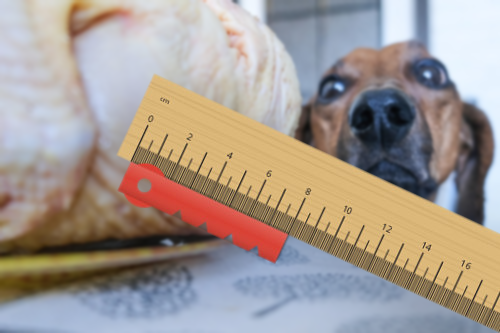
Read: value=8 unit=cm
